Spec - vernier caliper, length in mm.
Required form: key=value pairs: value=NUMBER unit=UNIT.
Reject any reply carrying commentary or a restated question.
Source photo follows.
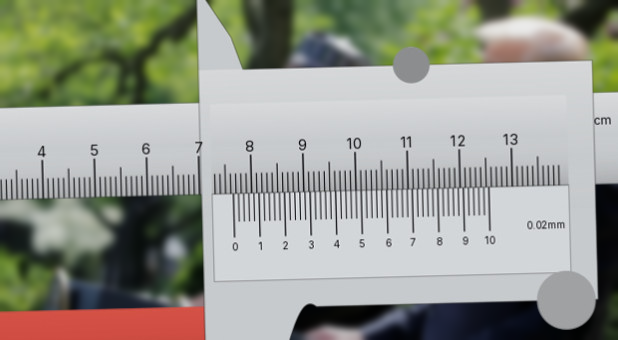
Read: value=76.5 unit=mm
